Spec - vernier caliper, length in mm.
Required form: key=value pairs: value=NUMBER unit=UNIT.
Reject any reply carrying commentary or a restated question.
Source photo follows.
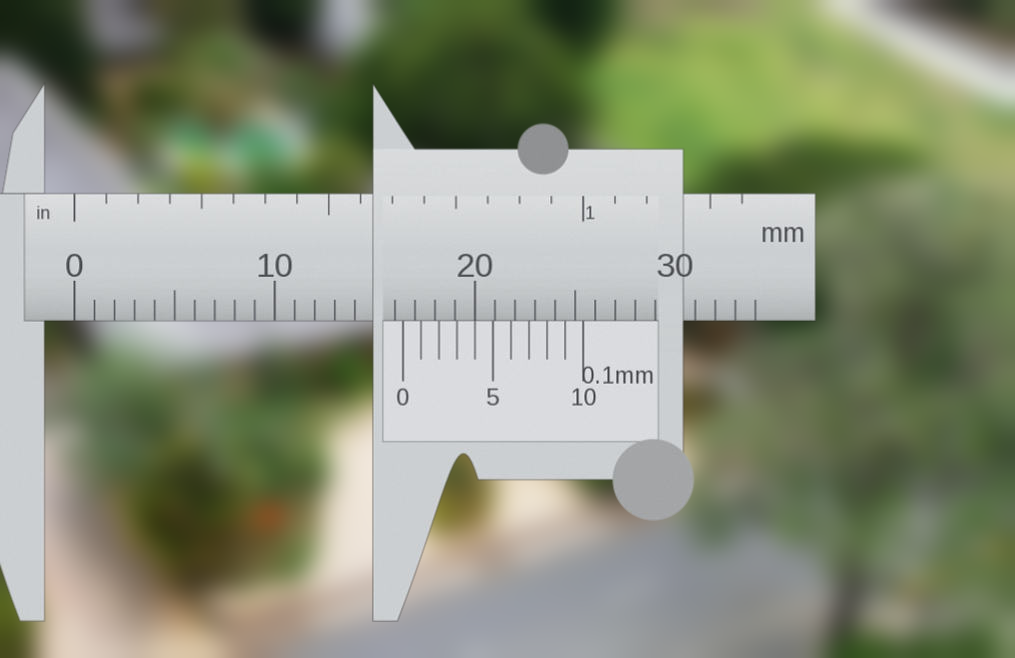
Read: value=16.4 unit=mm
